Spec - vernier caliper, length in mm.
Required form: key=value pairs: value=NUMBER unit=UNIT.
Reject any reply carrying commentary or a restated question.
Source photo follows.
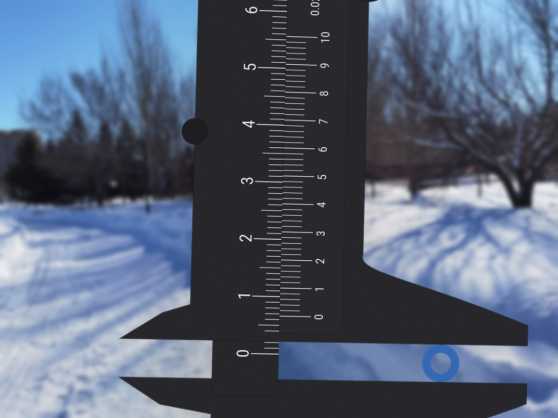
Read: value=6.6 unit=mm
